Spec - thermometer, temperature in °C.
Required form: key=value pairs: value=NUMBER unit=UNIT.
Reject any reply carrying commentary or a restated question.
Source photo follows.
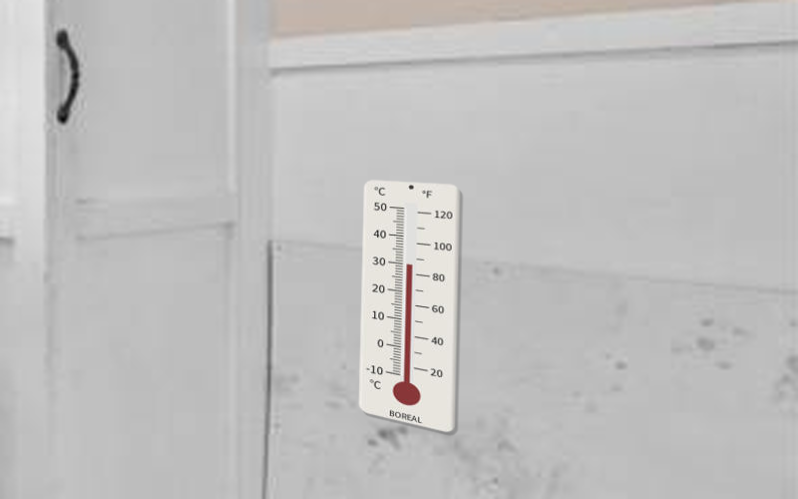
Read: value=30 unit=°C
